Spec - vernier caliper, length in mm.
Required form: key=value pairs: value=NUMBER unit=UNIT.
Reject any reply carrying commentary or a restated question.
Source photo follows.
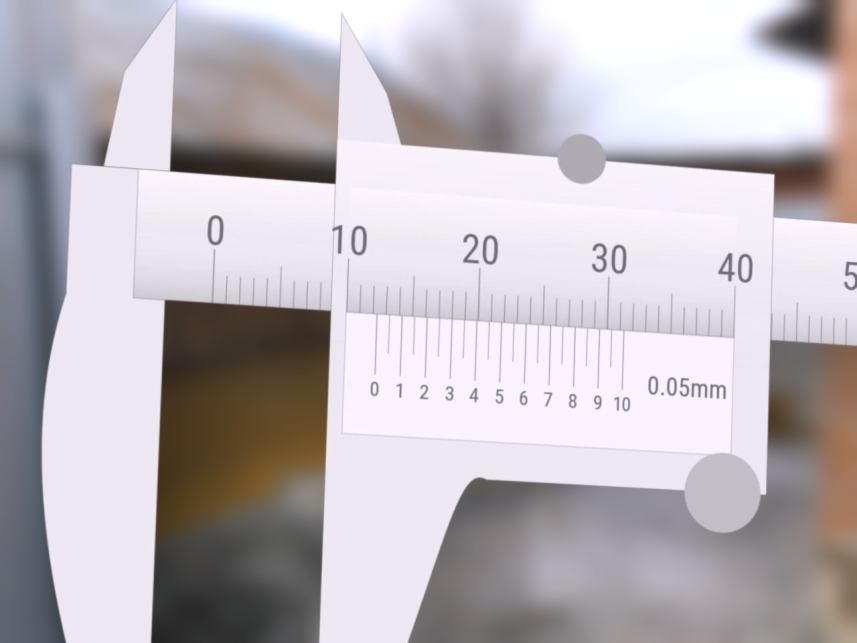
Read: value=12.3 unit=mm
